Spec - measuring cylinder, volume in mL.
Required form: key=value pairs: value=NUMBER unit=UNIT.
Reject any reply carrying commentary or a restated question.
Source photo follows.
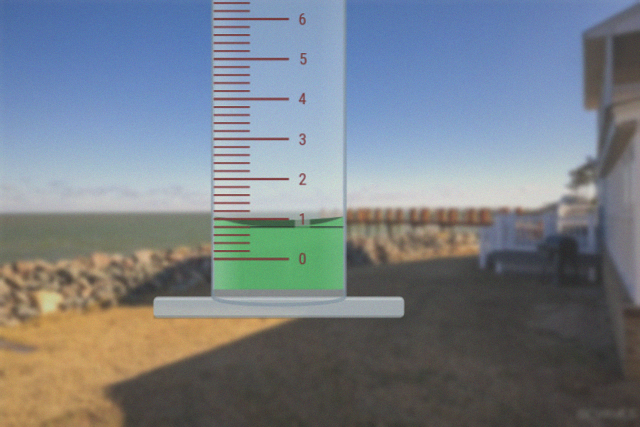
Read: value=0.8 unit=mL
